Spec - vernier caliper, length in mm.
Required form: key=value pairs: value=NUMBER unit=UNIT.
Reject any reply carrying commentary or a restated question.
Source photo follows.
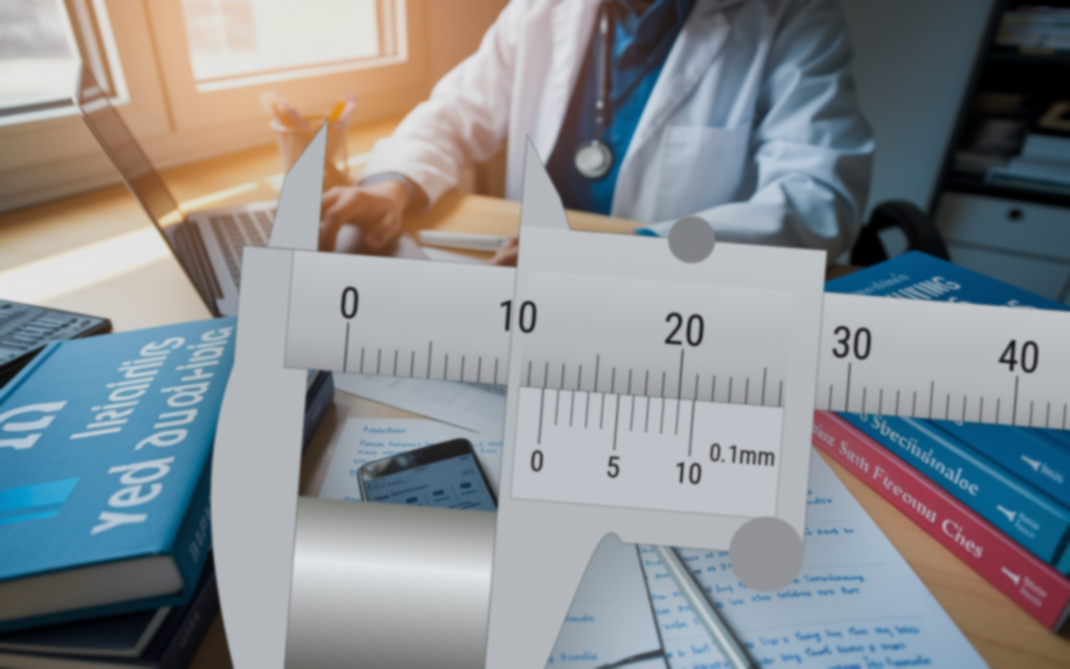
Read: value=11.9 unit=mm
